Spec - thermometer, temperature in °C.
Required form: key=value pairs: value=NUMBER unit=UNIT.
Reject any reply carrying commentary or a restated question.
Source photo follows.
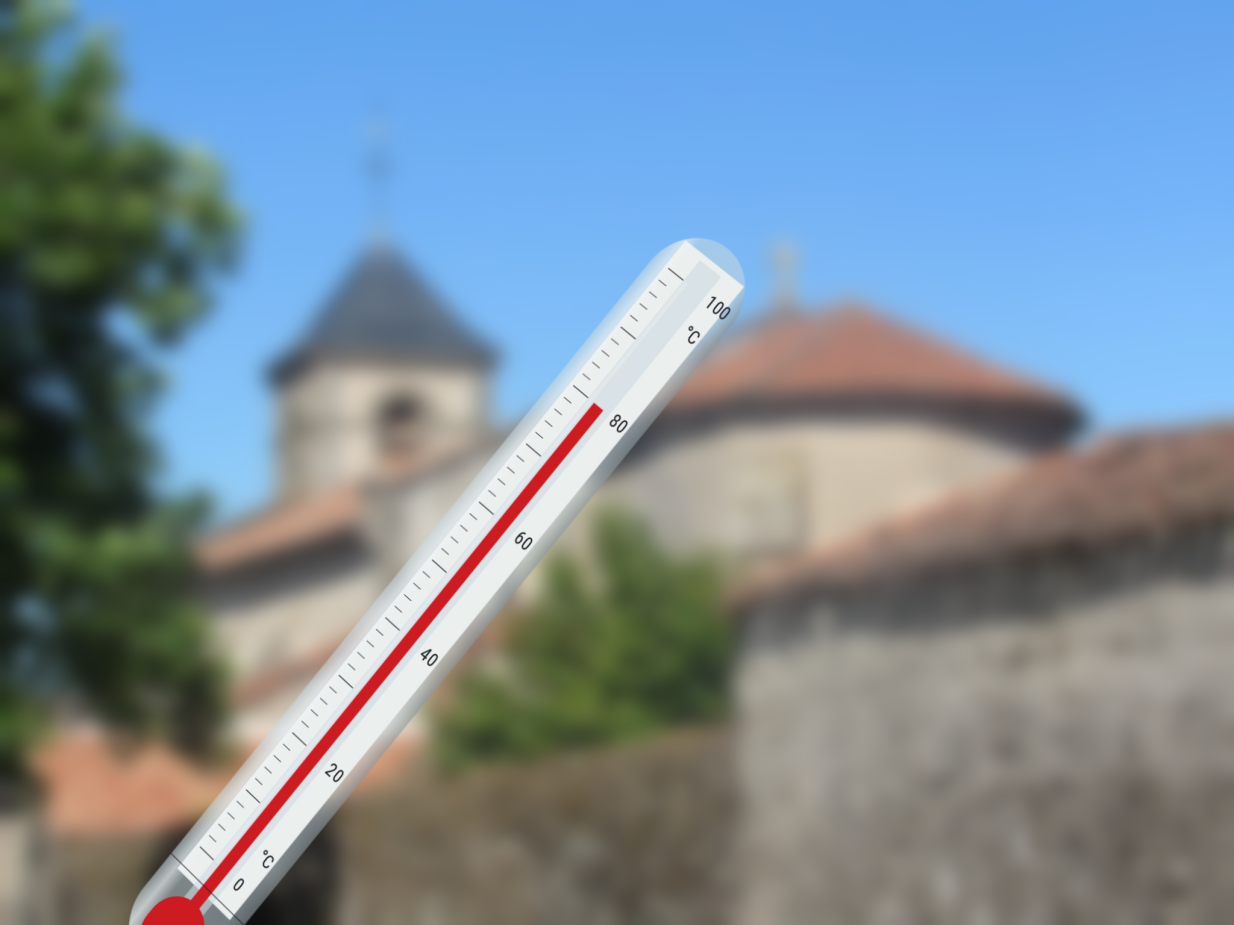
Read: value=80 unit=°C
